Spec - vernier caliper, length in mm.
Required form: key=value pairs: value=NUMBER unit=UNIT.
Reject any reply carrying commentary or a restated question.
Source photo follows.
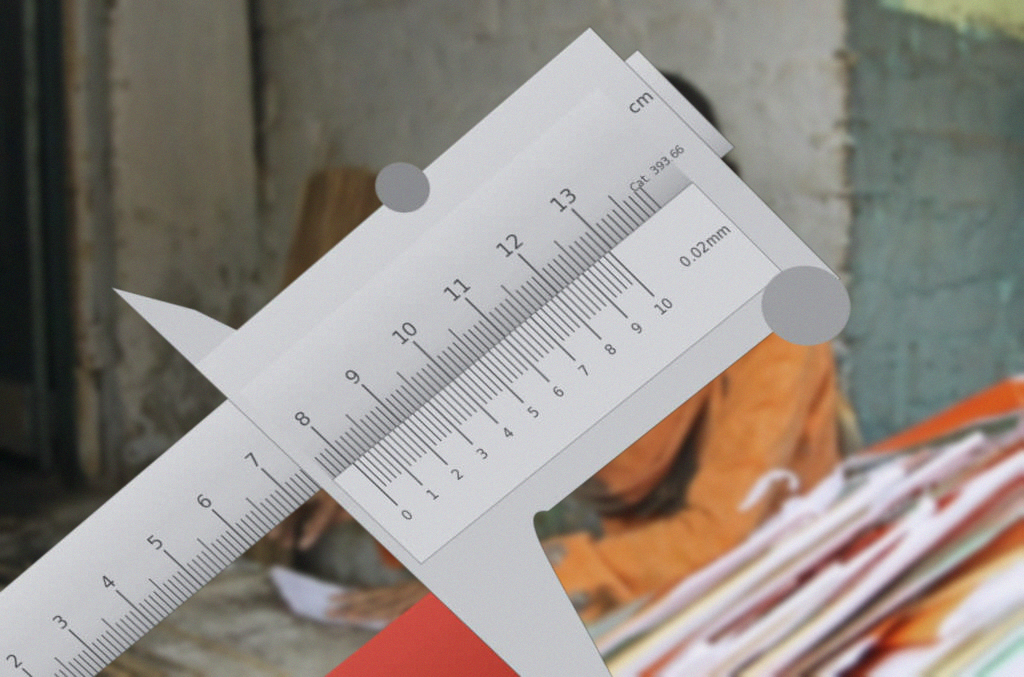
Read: value=80.4 unit=mm
